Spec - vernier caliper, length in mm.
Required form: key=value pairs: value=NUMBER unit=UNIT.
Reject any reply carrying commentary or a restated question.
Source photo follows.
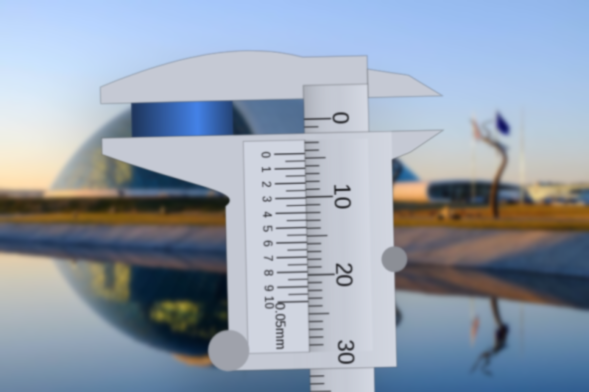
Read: value=4.4 unit=mm
